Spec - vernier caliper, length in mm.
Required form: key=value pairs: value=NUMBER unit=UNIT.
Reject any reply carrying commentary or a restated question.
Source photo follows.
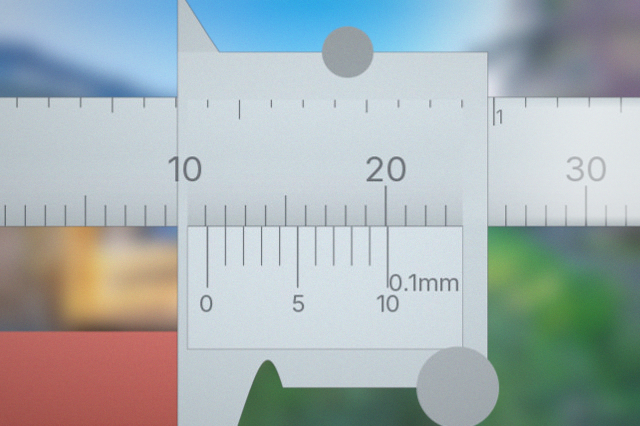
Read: value=11.1 unit=mm
